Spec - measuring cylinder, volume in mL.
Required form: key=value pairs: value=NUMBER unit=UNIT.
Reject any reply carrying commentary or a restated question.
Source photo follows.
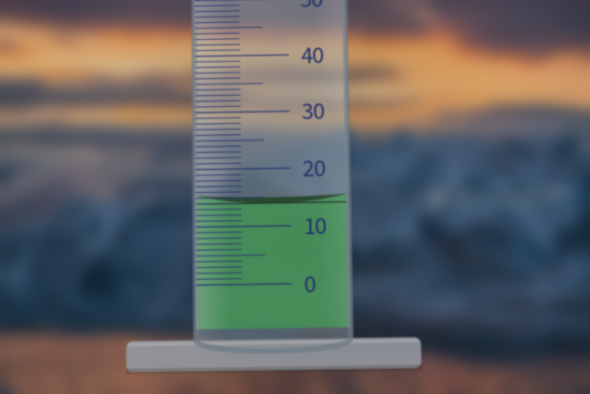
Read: value=14 unit=mL
